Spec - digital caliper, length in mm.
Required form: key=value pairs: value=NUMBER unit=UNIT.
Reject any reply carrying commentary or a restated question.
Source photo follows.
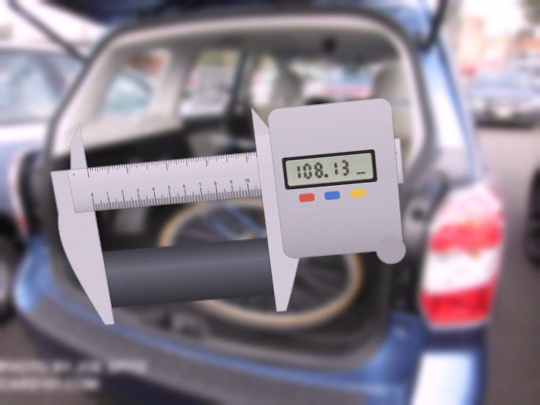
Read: value=108.13 unit=mm
